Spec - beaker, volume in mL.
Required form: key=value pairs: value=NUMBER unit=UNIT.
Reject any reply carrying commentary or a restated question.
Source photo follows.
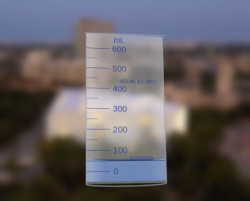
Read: value=50 unit=mL
